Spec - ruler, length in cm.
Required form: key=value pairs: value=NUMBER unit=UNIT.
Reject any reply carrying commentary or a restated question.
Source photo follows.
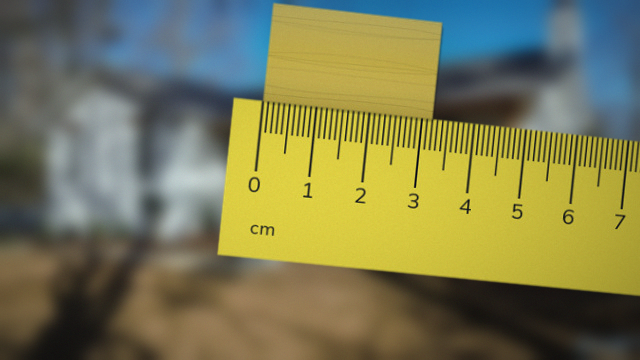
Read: value=3.2 unit=cm
